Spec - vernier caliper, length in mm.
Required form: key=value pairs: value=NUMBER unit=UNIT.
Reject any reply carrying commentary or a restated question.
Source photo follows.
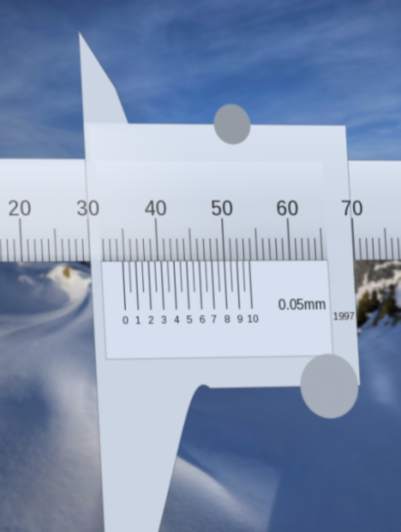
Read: value=34.8 unit=mm
